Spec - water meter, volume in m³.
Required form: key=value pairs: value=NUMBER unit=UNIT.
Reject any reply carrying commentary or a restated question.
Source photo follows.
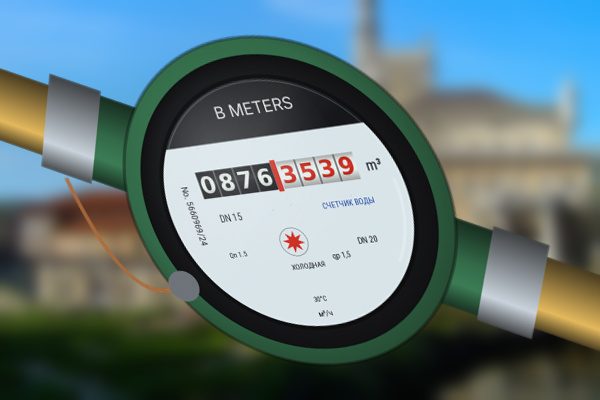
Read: value=876.3539 unit=m³
